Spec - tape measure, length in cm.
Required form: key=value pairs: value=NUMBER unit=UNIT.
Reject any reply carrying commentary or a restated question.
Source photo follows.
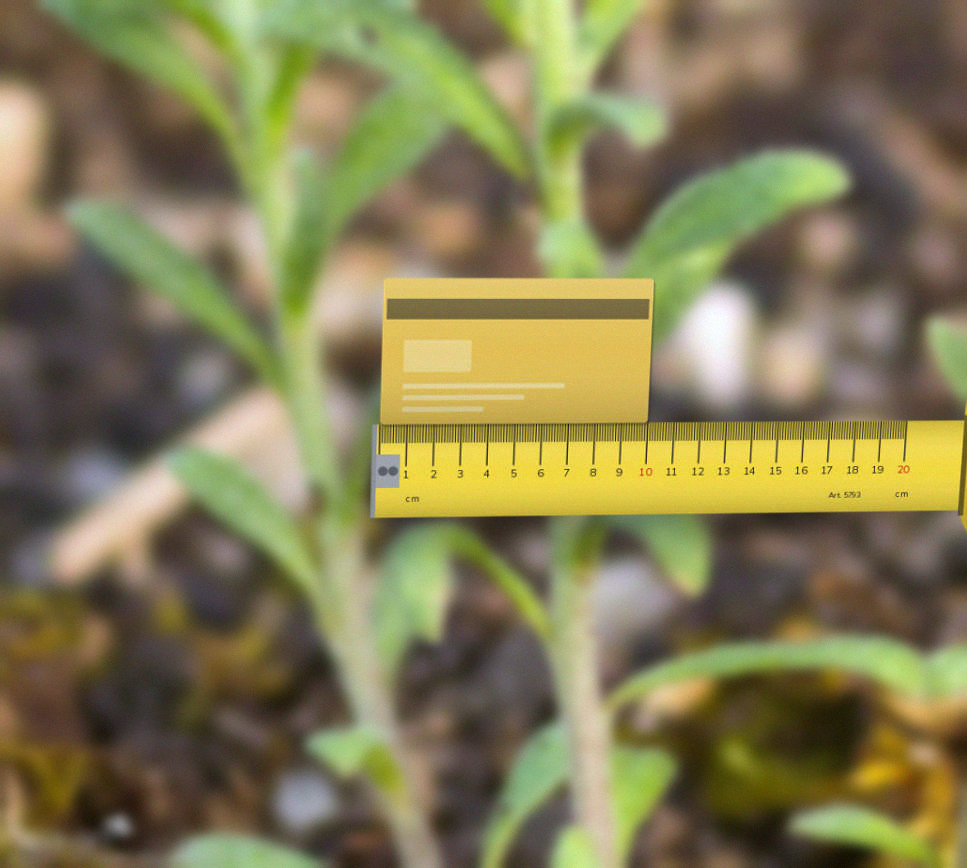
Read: value=10 unit=cm
